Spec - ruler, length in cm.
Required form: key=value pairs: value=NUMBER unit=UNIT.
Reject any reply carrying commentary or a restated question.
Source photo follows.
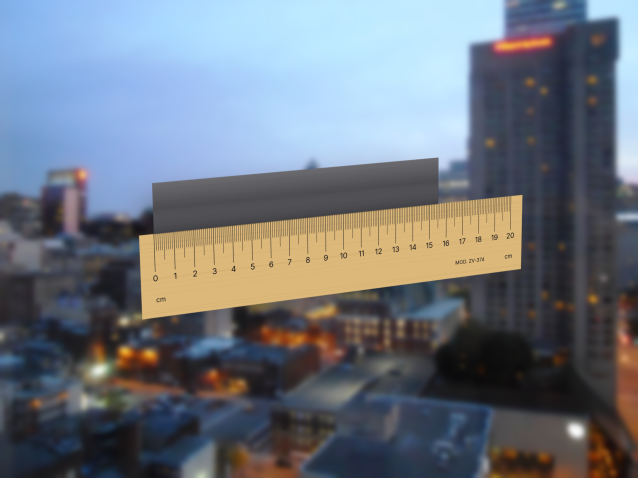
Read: value=15.5 unit=cm
